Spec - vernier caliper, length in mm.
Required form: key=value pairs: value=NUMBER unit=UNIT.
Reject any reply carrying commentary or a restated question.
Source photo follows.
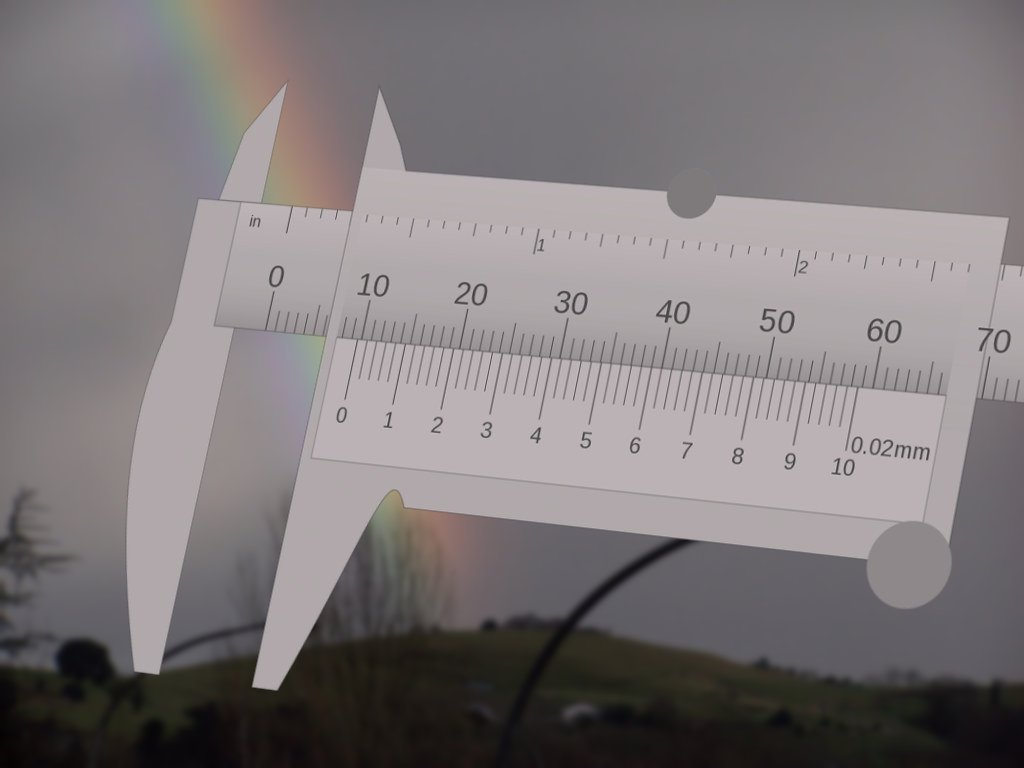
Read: value=9.6 unit=mm
